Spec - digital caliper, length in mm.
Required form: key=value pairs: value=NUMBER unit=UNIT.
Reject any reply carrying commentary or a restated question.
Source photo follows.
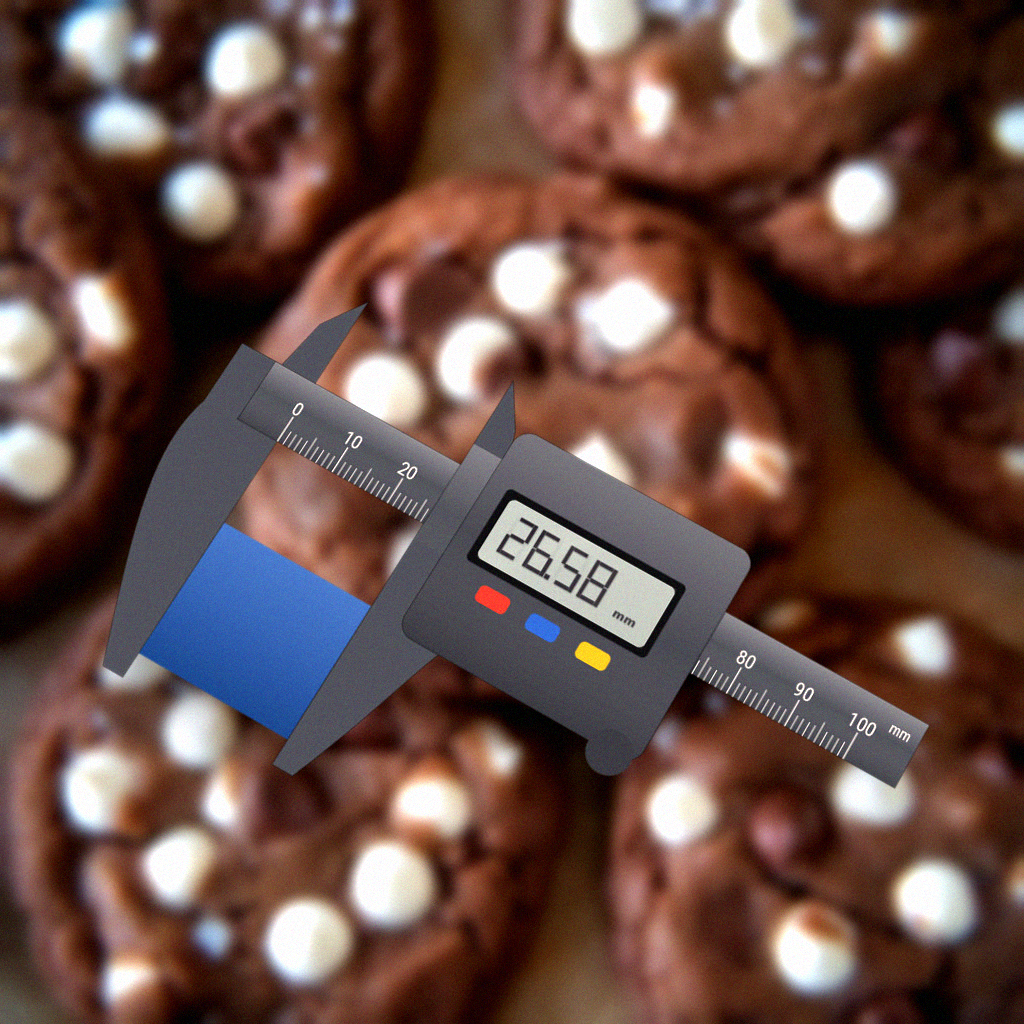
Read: value=26.58 unit=mm
